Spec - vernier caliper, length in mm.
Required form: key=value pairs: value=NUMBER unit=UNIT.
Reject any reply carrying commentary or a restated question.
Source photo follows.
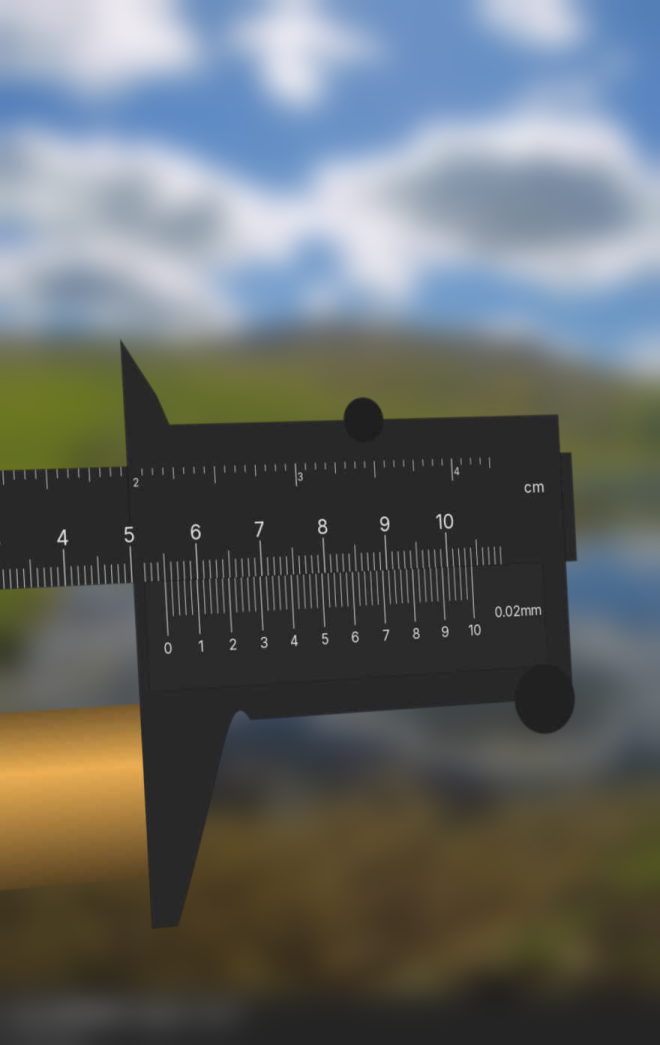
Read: value=55.0 unit=mm
